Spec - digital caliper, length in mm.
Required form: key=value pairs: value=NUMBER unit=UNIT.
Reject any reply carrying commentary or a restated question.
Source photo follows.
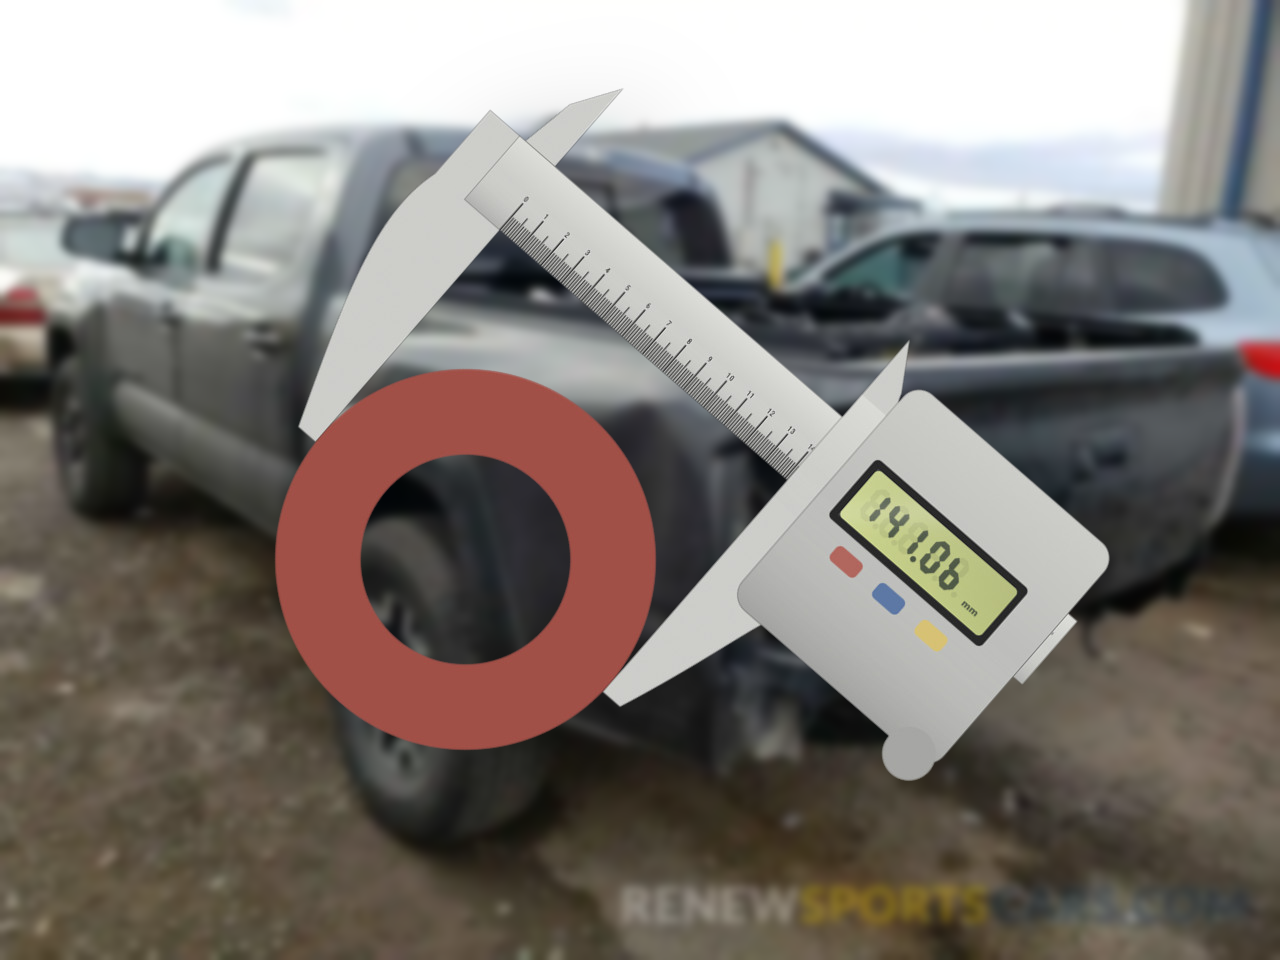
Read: value=141.06 unit=mm
